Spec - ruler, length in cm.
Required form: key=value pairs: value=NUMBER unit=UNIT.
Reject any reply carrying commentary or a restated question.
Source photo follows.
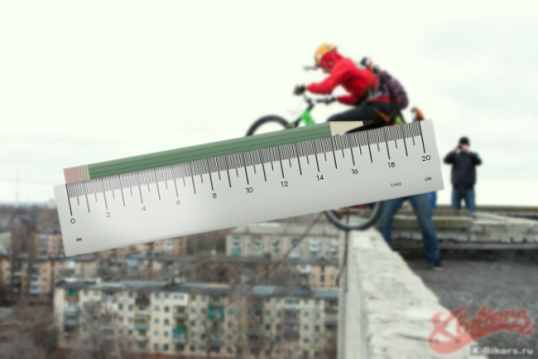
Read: value=17.5 unit=cm
